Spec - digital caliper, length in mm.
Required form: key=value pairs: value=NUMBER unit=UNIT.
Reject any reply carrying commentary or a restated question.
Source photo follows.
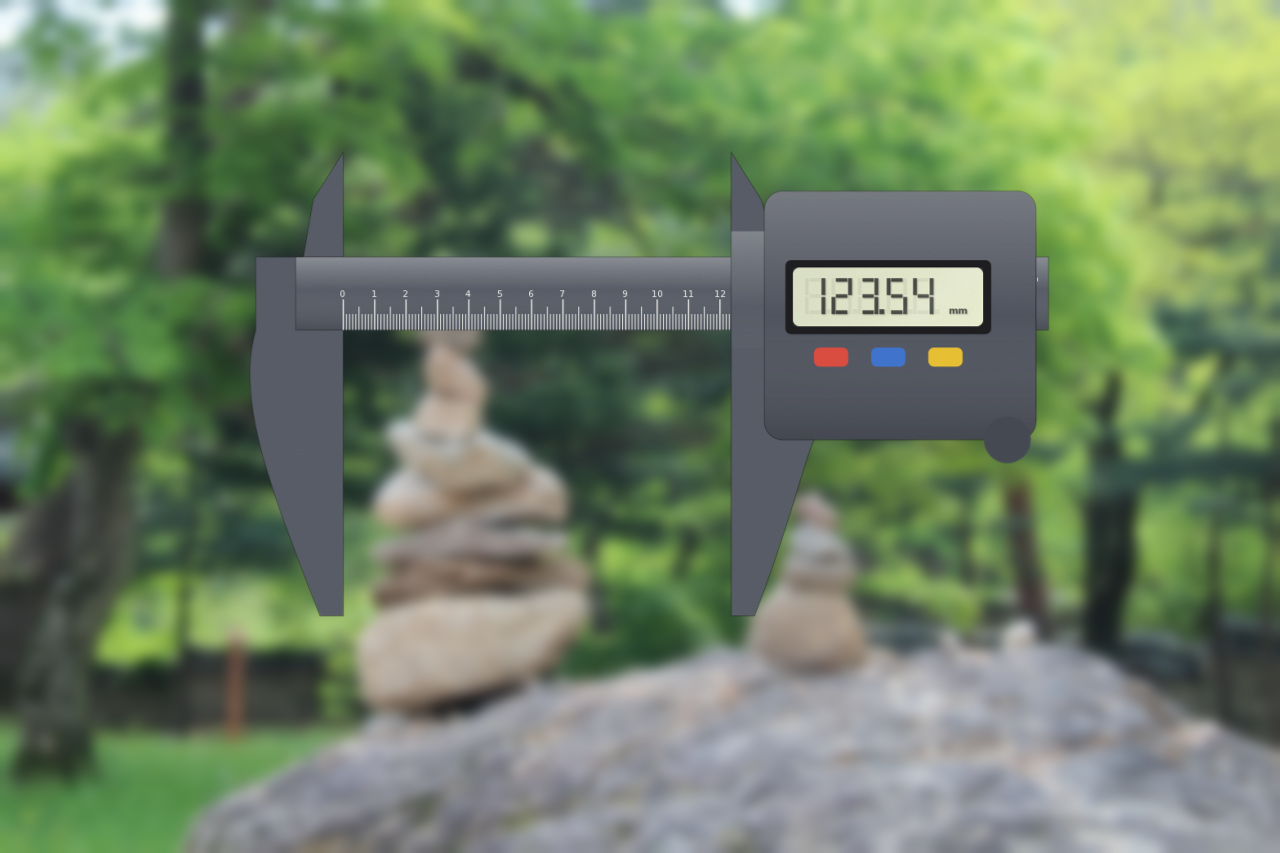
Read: value=123.54 unit=mm
